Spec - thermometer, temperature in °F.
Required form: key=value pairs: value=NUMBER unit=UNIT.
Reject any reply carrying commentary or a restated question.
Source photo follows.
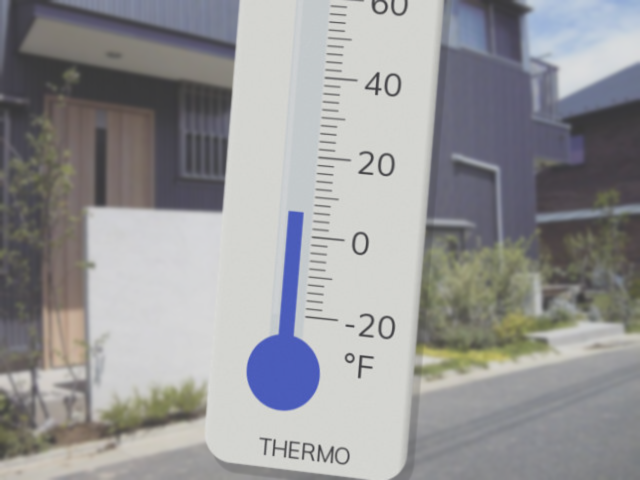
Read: value=6 unit=°F
